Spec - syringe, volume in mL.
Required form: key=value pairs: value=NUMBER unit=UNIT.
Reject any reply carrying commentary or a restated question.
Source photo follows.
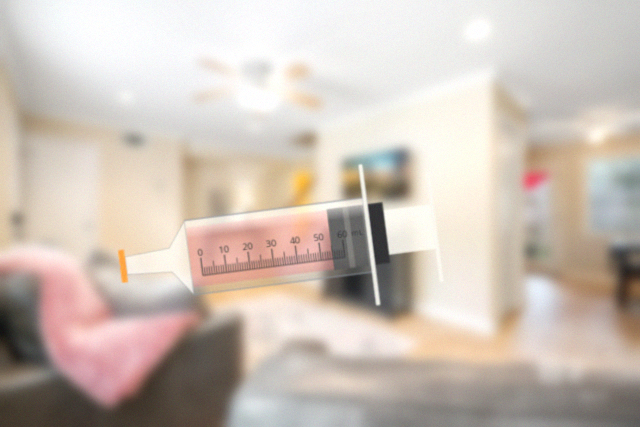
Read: value=55 unit=mL
